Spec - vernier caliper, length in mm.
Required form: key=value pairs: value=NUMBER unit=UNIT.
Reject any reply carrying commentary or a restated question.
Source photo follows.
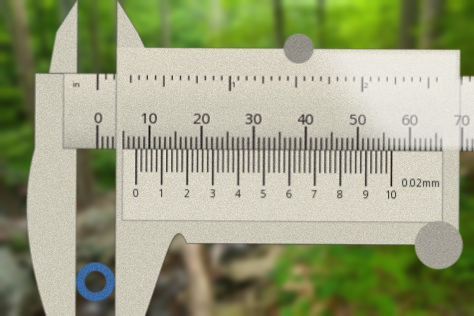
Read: value=7.5 unit=mm
